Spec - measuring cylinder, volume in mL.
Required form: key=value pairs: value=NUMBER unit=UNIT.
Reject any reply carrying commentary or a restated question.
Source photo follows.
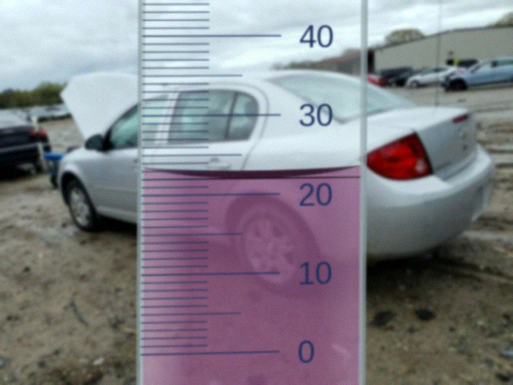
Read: value=22 unit=mL
